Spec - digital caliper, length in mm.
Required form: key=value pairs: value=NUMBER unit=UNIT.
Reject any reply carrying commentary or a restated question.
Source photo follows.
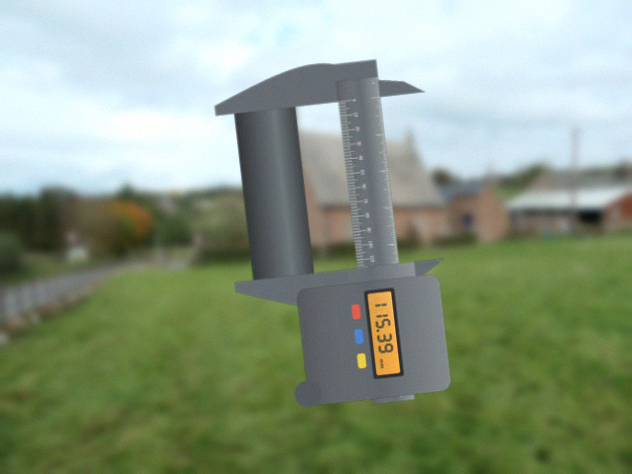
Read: value=115.39 unit=mm
